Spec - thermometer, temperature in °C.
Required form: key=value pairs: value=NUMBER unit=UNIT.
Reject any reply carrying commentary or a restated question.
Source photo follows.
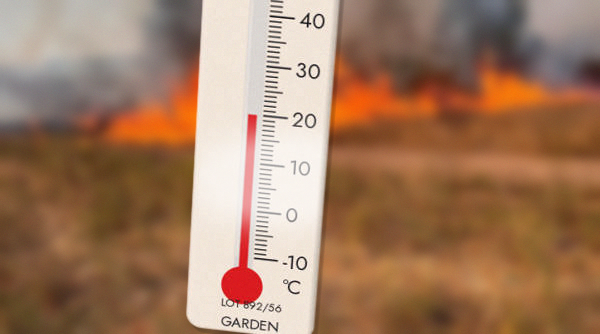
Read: value=20 unit=°C
